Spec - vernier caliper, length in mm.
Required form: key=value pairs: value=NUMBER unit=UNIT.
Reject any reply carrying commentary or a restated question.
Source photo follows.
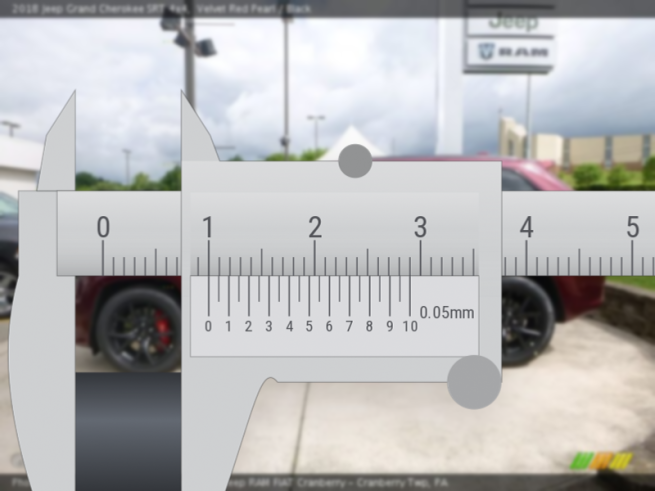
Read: value=10.0 unit=mm
